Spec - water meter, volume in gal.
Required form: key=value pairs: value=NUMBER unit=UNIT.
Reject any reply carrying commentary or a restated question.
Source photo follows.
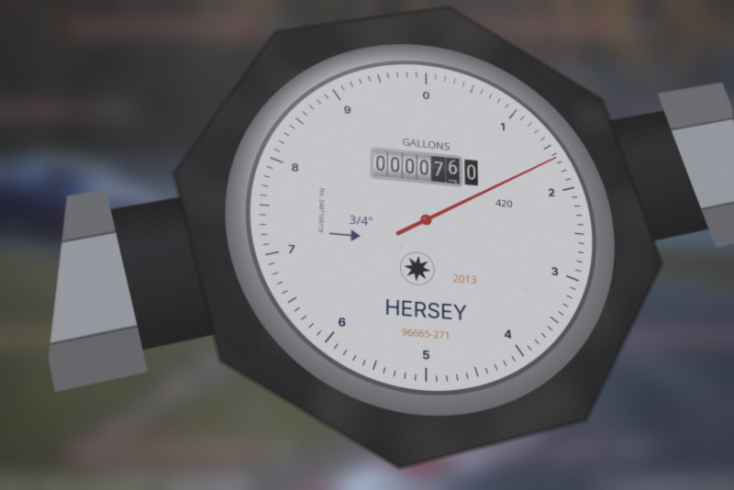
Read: value=761.6 unit=gal
